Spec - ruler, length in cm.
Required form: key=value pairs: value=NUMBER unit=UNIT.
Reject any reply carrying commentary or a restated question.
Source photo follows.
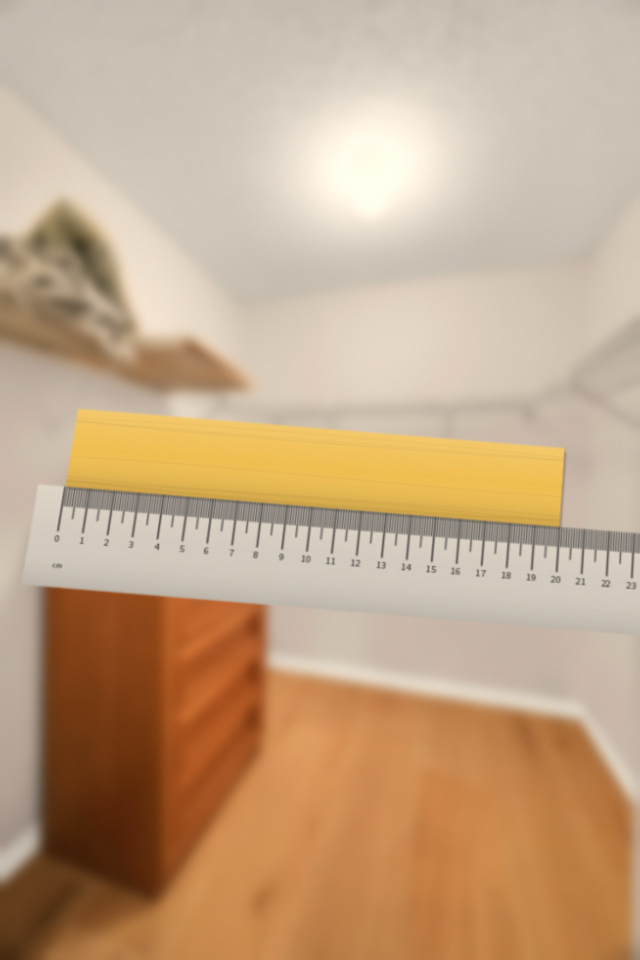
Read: value=20 unit=cm
